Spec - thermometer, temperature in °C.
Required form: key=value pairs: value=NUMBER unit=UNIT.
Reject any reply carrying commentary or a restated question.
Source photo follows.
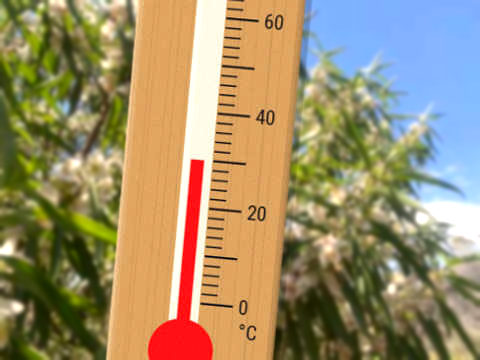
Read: value=30 unit=°C
